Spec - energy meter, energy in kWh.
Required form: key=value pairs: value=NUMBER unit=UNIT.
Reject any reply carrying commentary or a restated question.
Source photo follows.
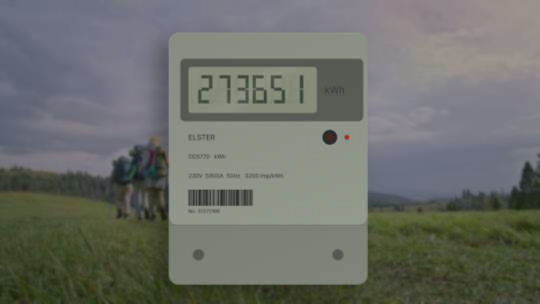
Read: value=273651 unit=kWh
